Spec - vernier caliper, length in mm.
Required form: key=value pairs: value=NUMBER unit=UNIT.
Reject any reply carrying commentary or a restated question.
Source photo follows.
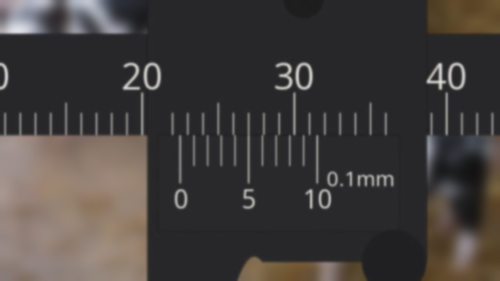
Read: value=22.5 unit=mm
